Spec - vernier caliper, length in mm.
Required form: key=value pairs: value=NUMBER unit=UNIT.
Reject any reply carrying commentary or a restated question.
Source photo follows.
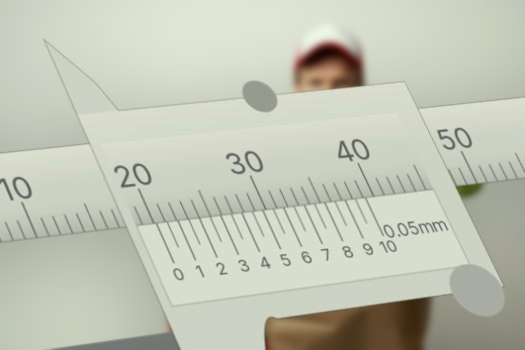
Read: value=20.2 unit=mm
